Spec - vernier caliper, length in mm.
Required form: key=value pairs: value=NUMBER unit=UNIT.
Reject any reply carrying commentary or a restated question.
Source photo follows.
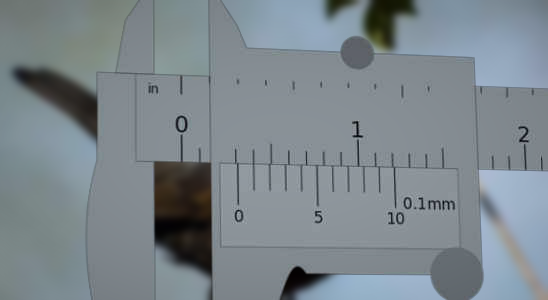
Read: value=3.1 unit=mm
